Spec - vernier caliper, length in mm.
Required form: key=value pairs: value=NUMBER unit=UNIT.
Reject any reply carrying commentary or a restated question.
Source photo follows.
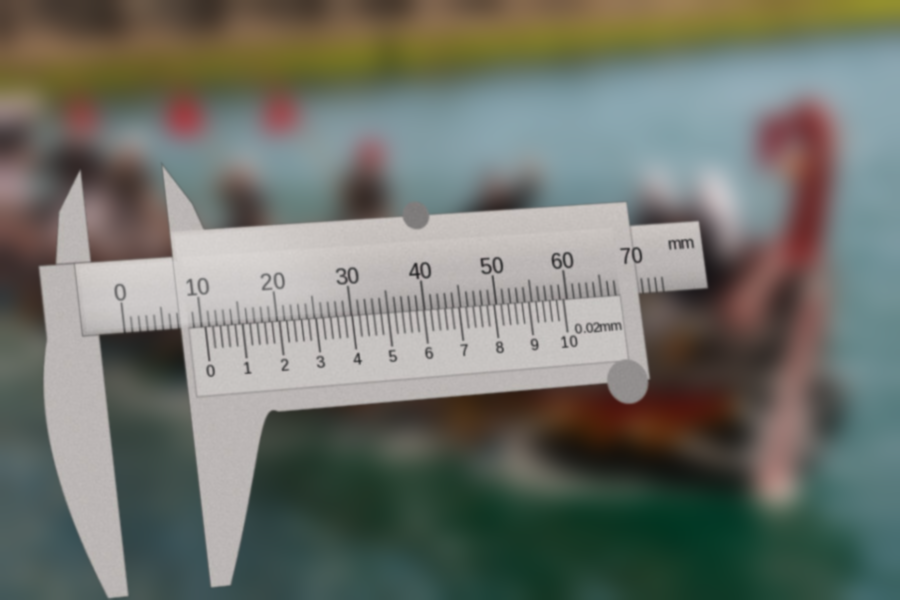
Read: value=10.5 unit=mm
